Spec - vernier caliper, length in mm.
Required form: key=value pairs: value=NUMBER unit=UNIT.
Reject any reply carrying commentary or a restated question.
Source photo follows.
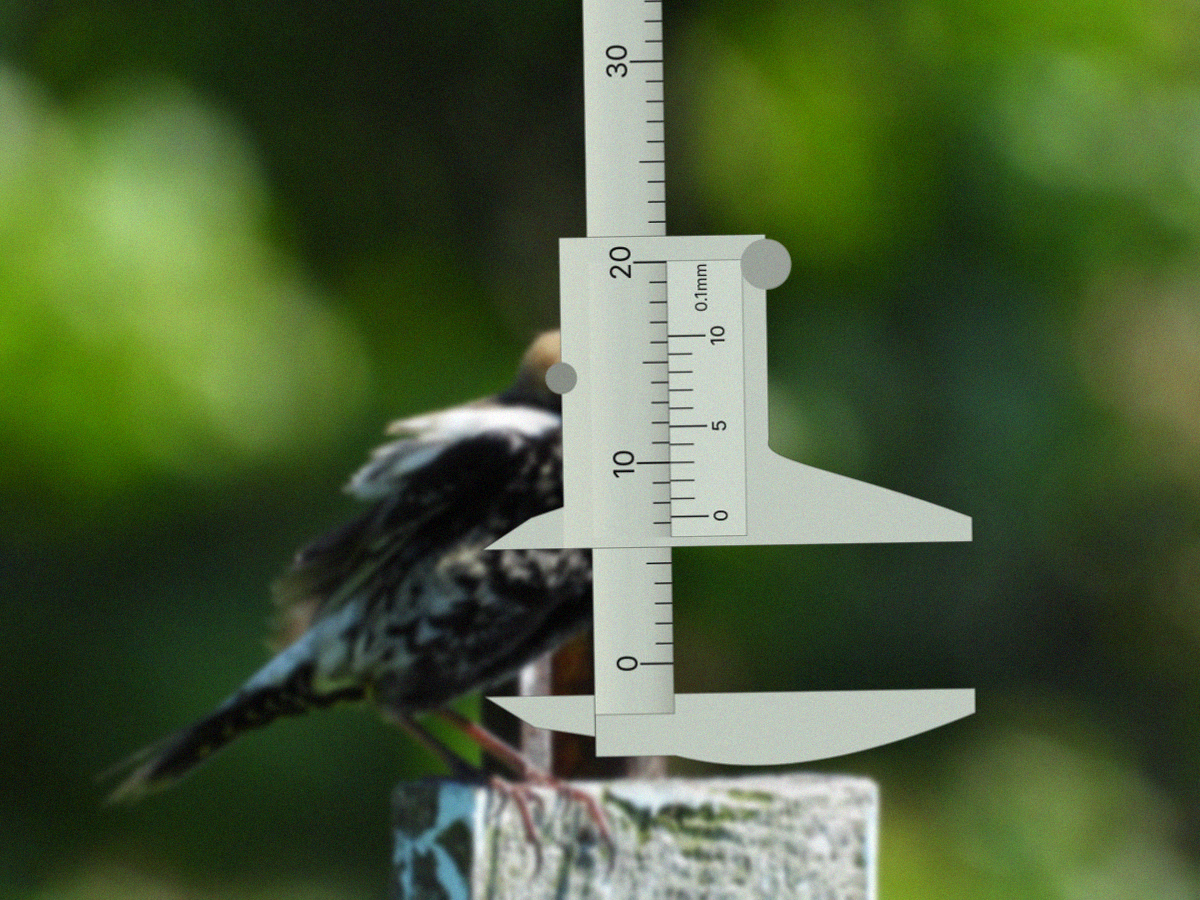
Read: value=7.3 unit=mm
